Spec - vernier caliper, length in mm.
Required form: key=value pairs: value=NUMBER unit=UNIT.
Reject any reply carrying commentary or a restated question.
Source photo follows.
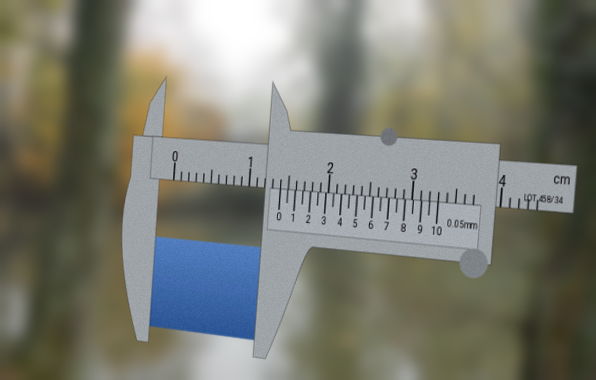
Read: value=14.0 unit=mm
